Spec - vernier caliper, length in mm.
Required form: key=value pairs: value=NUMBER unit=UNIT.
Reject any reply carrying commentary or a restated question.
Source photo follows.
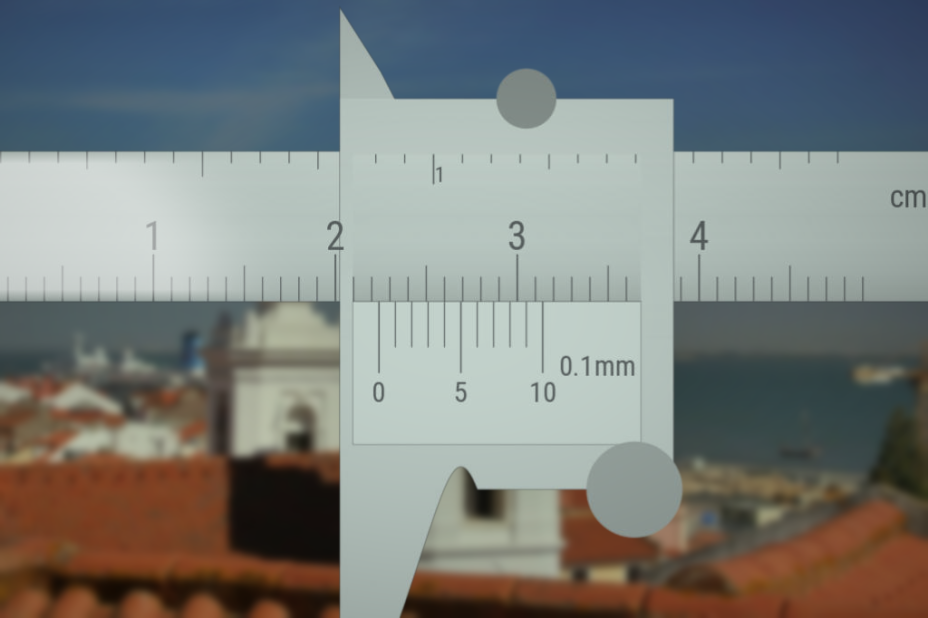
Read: value=22.4 unit=mm
